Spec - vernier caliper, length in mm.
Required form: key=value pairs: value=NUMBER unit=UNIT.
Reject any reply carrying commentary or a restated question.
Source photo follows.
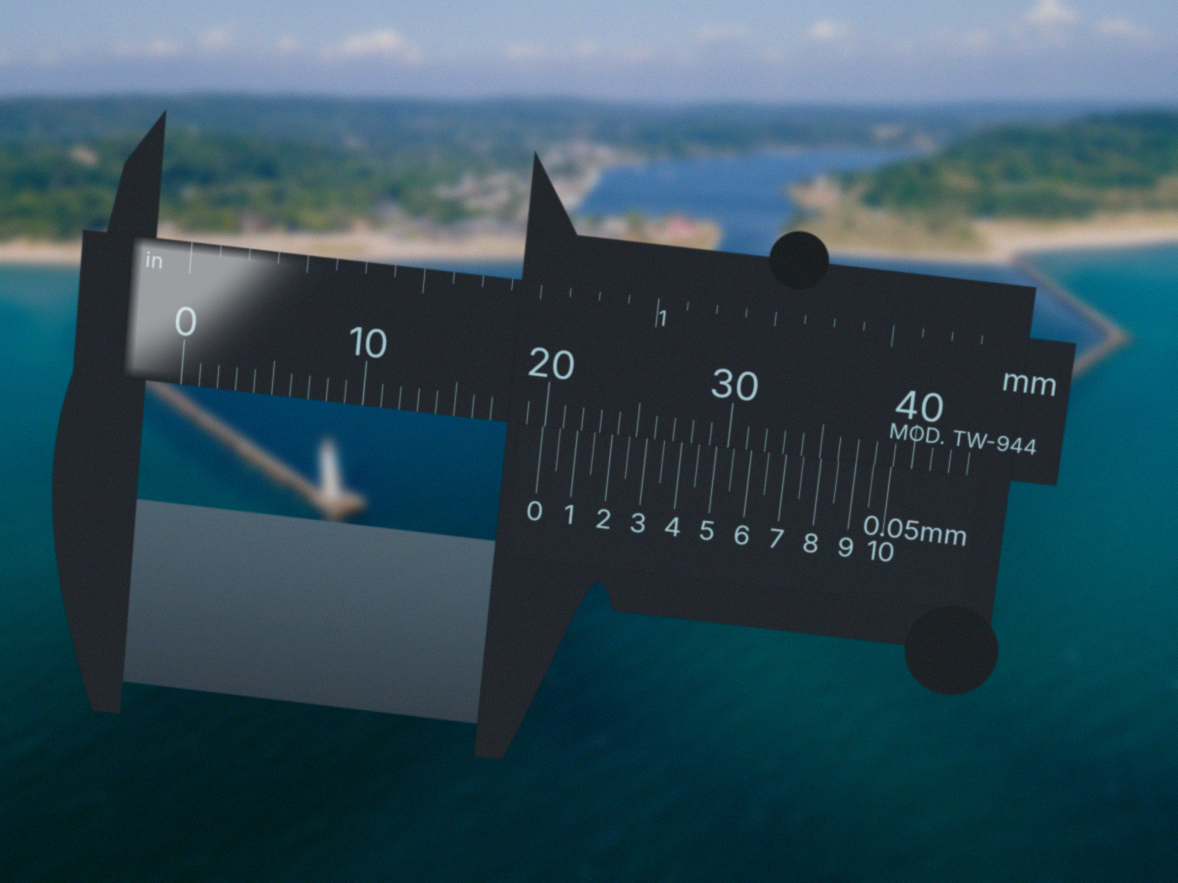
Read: value=19.9 unit=mm
